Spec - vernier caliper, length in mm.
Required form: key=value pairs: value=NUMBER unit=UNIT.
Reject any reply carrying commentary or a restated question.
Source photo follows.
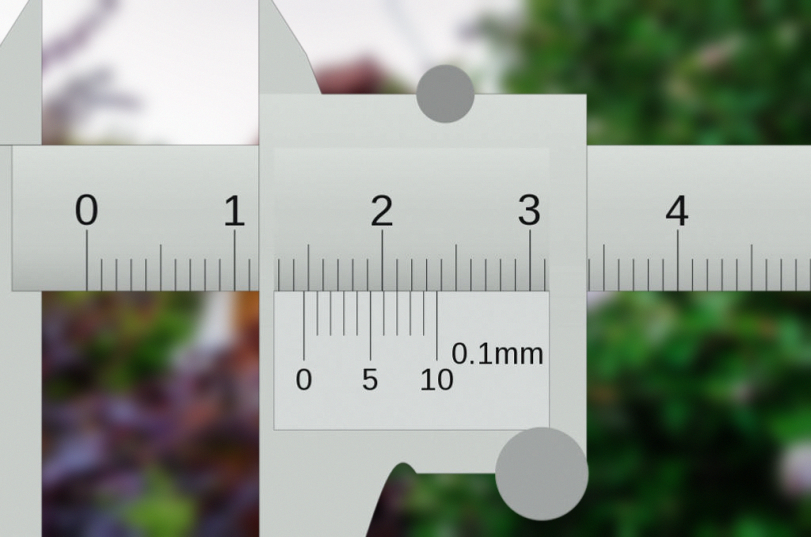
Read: value=14.7 unit=mm
